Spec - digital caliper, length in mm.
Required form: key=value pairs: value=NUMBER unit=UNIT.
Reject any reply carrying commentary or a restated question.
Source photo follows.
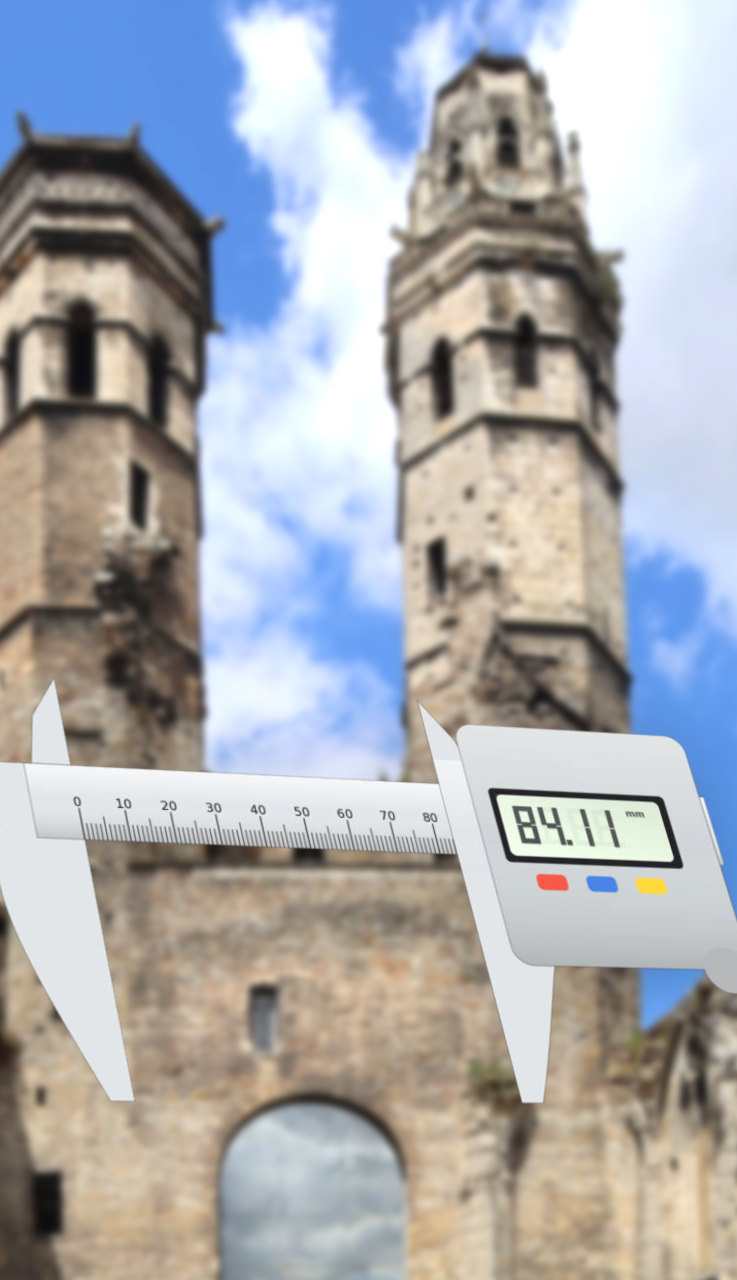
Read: value=84.11 unit=mm
